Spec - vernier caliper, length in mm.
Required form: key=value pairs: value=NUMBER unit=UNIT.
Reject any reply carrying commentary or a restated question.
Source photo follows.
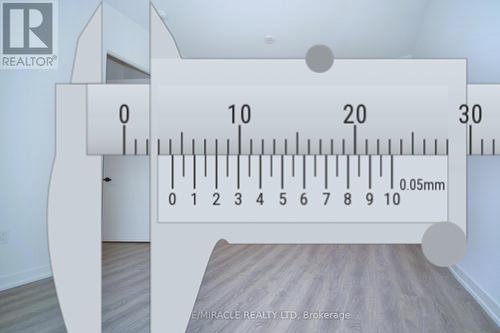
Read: value=4.2 unit=mm
